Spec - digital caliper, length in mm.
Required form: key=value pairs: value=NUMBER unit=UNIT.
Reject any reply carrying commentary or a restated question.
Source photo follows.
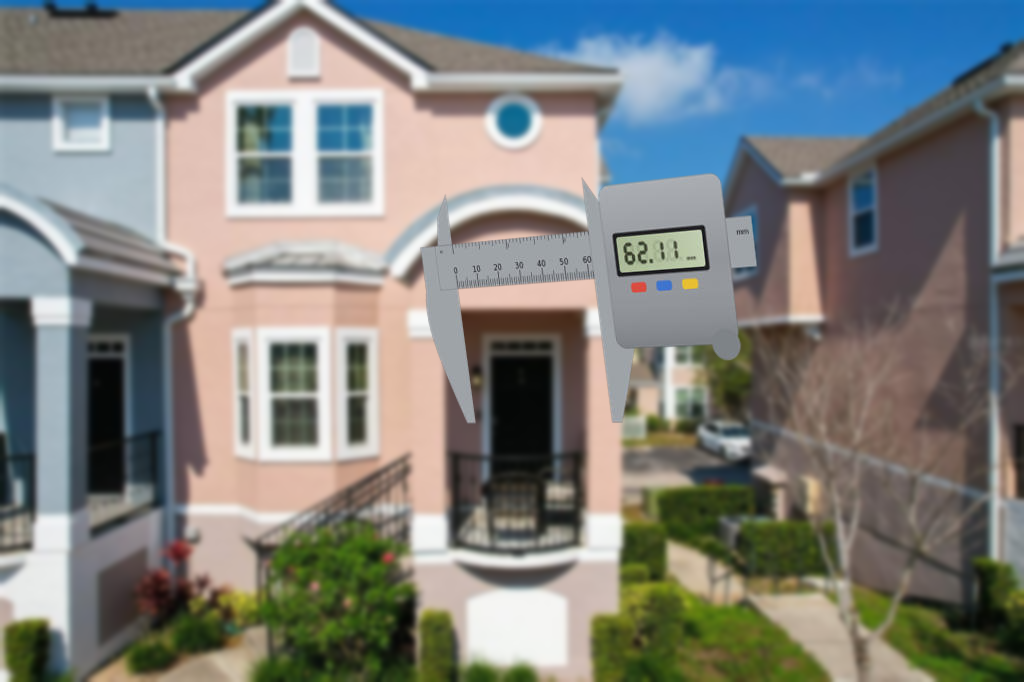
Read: value=62.11 unit=mm
